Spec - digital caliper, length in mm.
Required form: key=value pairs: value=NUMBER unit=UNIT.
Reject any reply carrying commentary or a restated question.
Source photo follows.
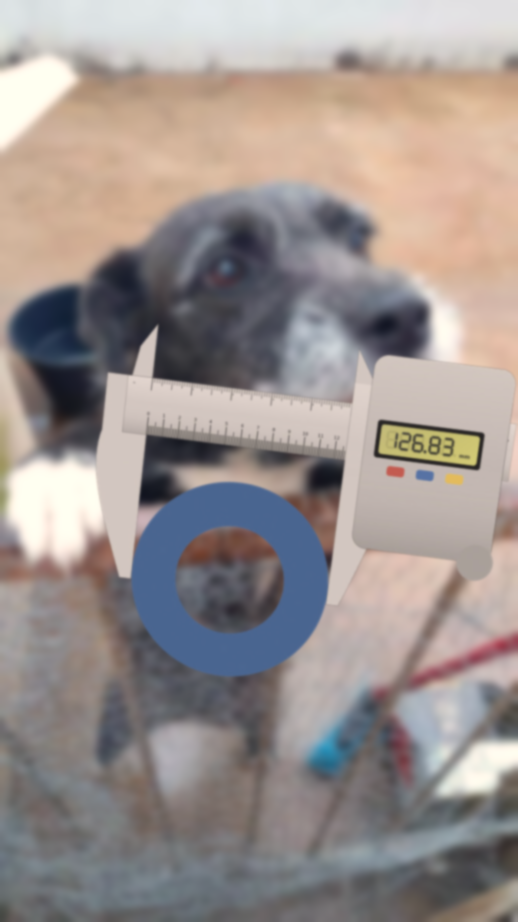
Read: value=126.83 unit=mm
